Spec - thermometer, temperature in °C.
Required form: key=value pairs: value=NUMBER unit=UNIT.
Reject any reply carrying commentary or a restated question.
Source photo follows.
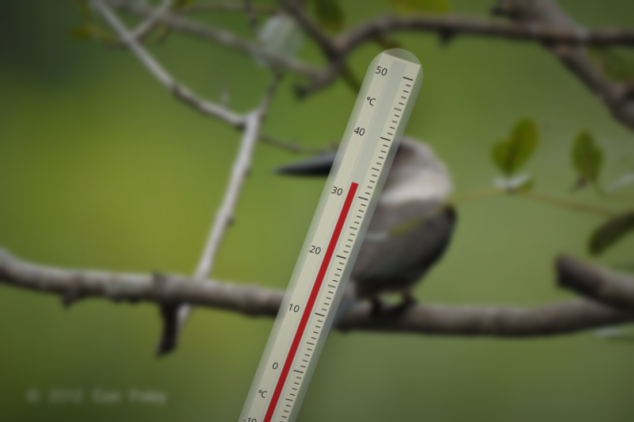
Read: value=32 unit=°C
